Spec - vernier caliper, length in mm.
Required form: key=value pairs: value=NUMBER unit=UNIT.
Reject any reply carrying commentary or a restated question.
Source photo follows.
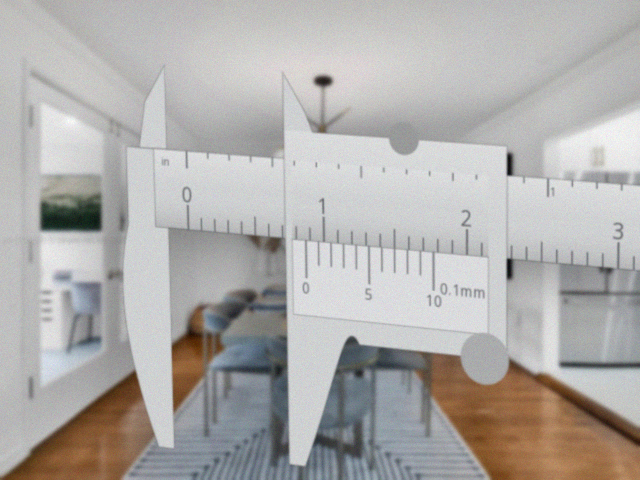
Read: value=8.7 unit=mm
